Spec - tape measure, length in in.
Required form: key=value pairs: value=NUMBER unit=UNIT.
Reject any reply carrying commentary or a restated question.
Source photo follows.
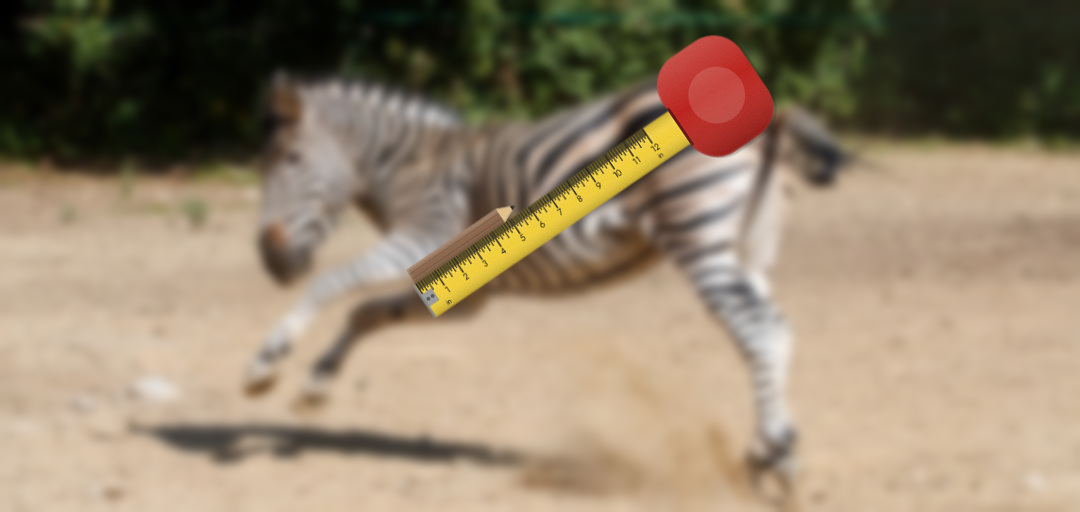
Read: value=5.5 unit=in
